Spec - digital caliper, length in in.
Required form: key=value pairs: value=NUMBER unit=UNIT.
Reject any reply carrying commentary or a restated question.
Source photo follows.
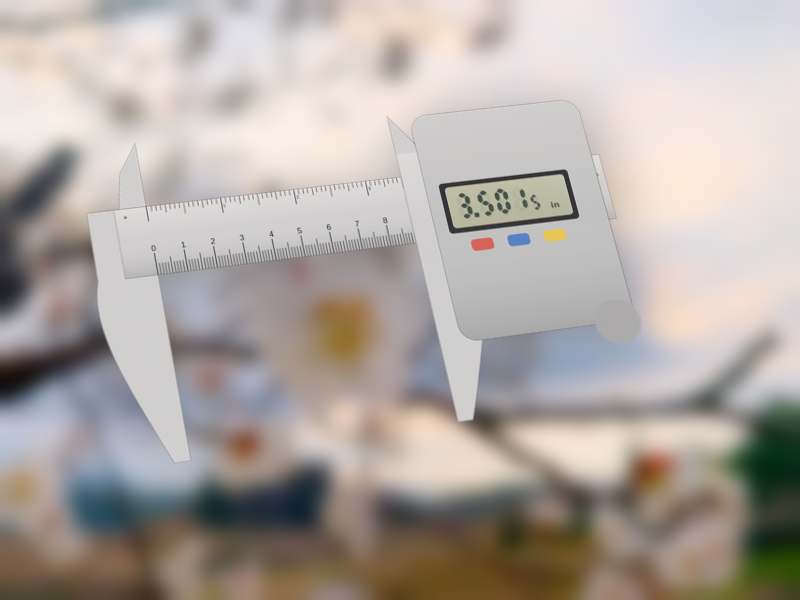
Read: value=3.5015 unit=in
